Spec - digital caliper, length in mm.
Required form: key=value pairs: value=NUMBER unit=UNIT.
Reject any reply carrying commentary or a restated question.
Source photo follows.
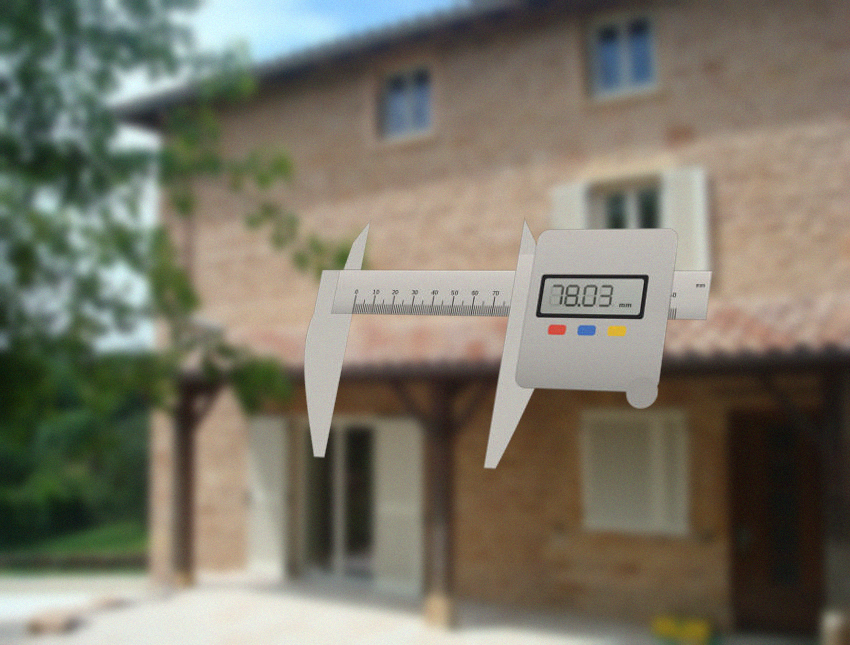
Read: value=78.03 unit=mm
